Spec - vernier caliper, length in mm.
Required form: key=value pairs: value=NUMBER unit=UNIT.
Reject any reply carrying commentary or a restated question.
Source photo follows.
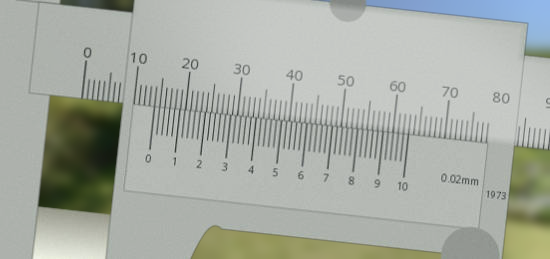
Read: value=14.0 unit=mm
